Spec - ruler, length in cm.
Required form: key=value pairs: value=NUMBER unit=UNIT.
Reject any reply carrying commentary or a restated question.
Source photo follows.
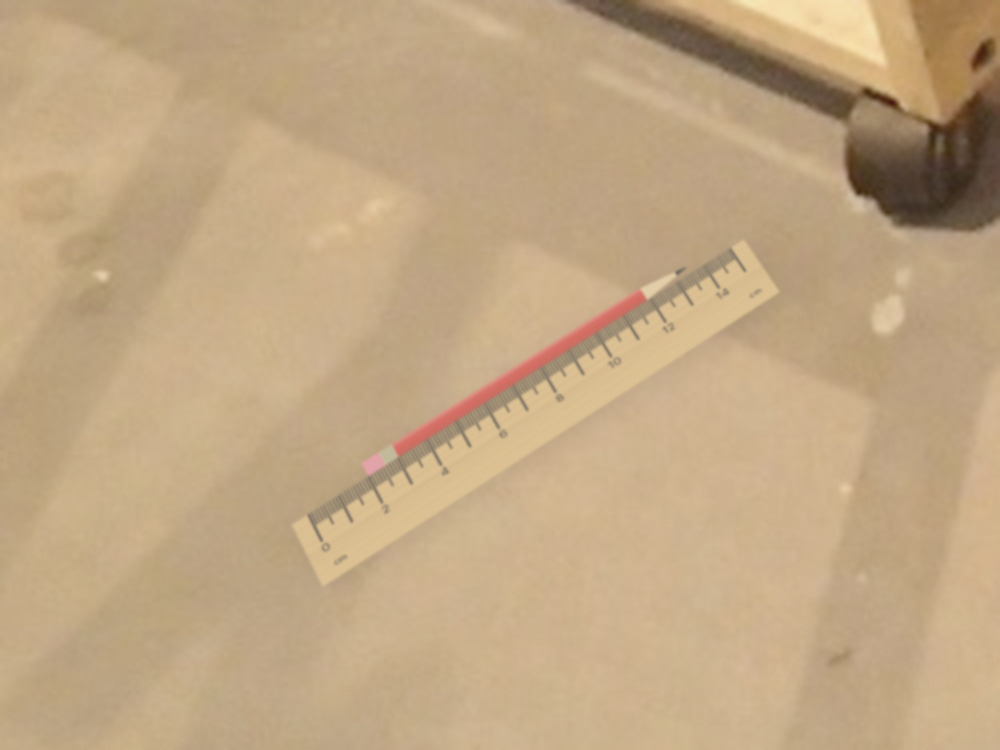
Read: value=11.5 unit=cm
